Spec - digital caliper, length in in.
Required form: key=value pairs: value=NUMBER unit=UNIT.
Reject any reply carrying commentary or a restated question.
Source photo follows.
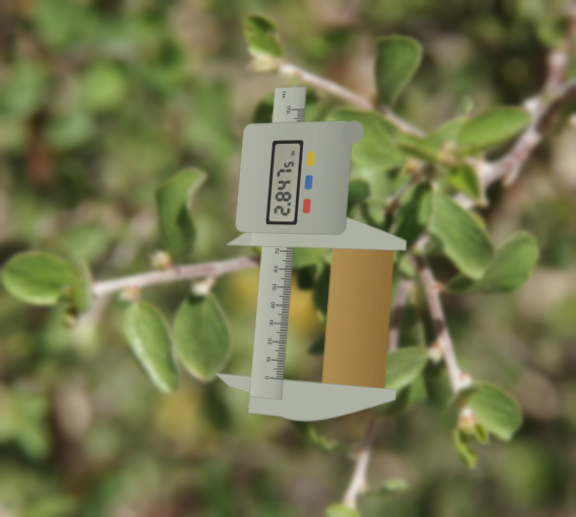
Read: value=2.8475 unit=in
